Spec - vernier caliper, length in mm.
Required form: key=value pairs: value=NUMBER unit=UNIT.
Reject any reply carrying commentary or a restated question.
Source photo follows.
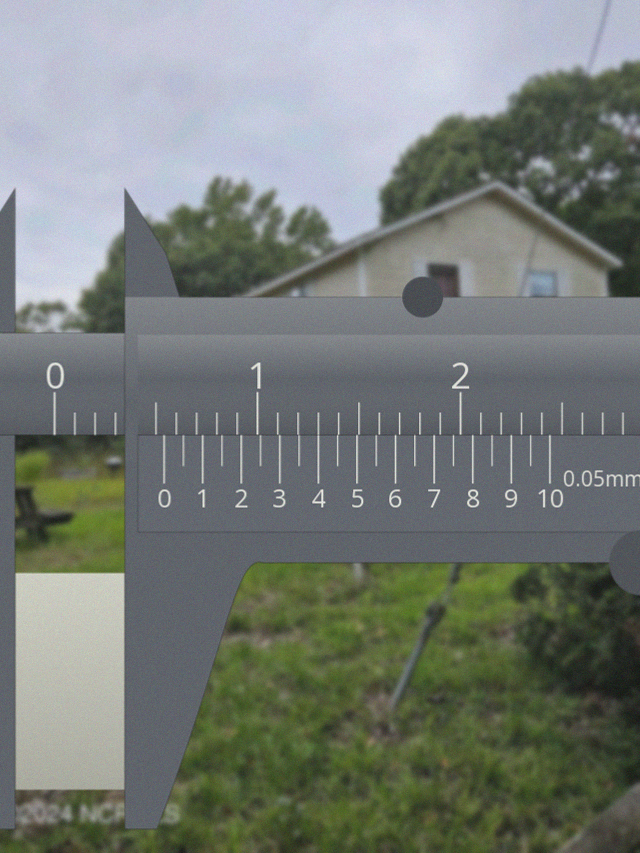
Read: value=5.4 unit=mm
